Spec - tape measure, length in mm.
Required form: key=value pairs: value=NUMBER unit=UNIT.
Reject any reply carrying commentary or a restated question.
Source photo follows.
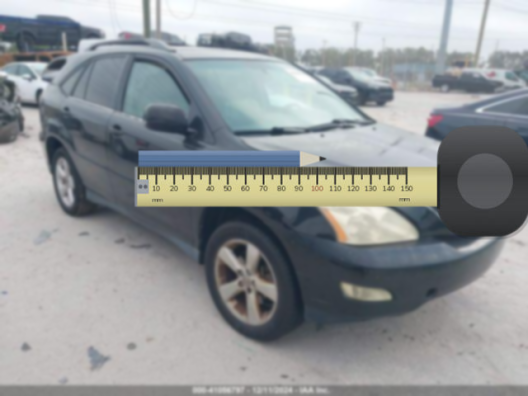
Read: value=105 unit=mm
